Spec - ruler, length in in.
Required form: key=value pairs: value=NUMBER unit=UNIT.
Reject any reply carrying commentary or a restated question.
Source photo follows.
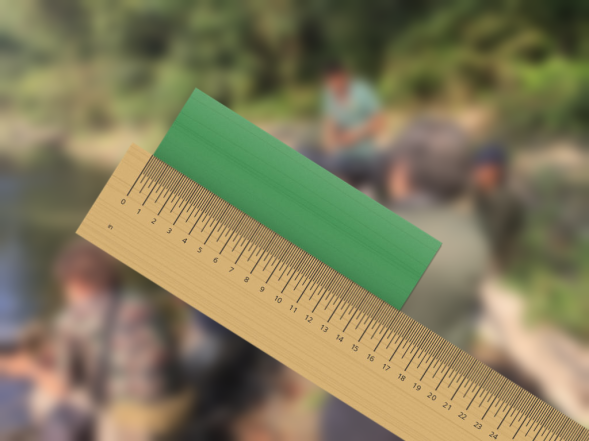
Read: value=16 unit=in
